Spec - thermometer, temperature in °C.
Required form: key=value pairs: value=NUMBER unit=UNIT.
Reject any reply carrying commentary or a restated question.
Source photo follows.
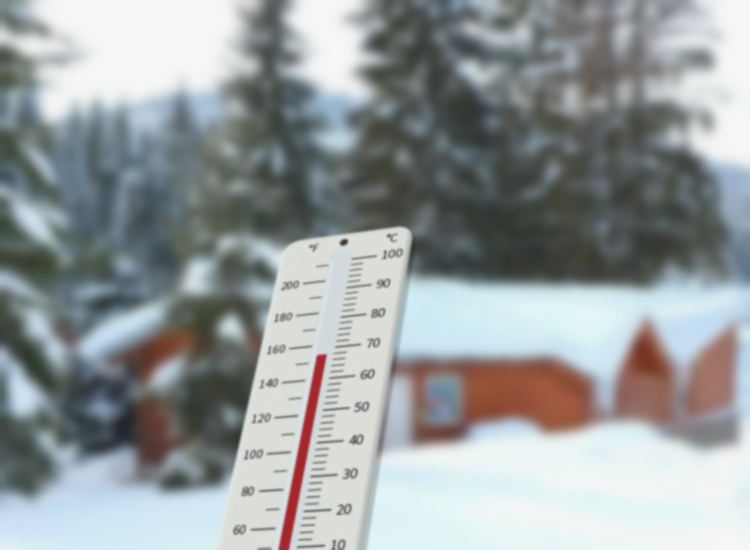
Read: value=68 unit=°C
